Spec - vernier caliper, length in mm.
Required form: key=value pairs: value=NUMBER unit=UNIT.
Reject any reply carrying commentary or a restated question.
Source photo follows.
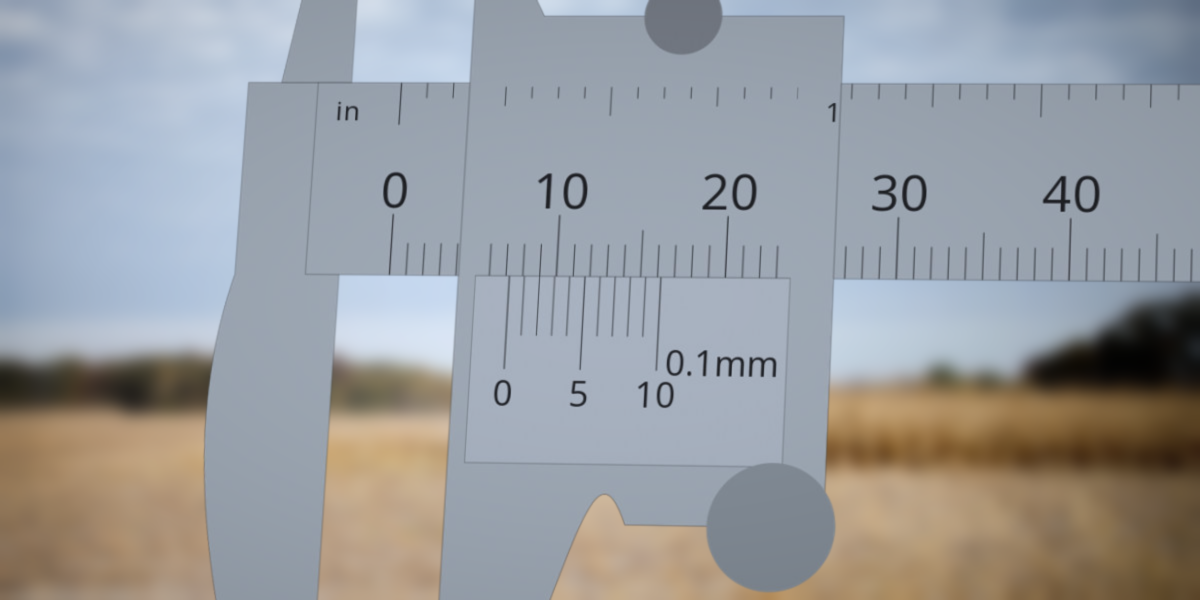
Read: value=7.2 unit=mm
